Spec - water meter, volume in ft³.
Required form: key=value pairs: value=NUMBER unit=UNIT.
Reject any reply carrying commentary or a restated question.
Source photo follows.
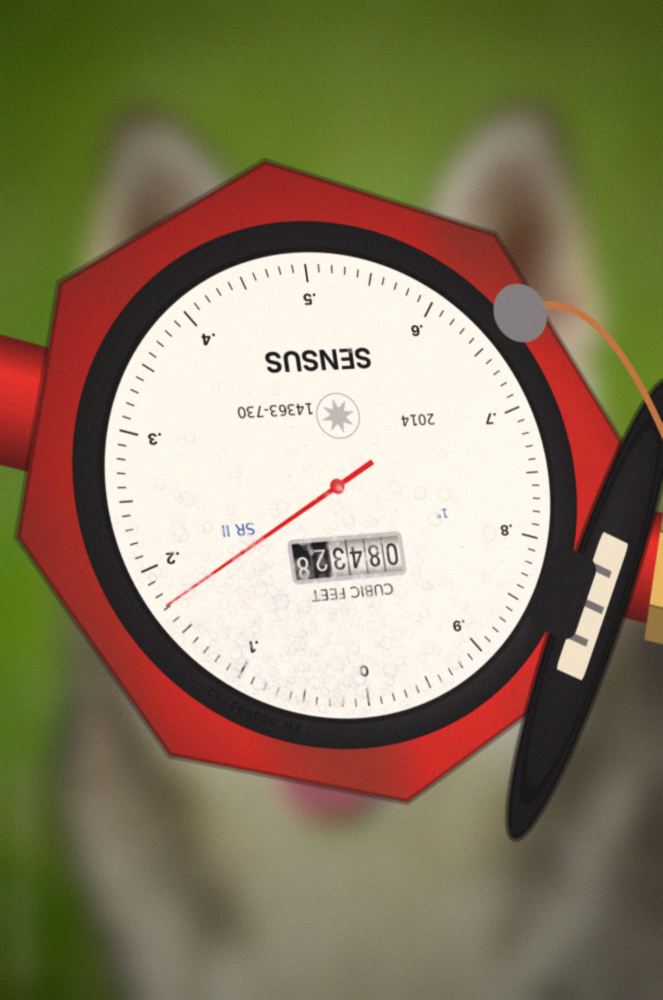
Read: value=84328.17 unit=ft³
